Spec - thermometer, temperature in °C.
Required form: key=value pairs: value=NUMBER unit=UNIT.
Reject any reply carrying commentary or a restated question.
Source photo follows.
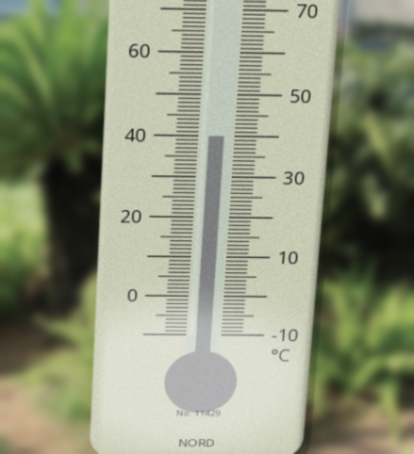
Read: value=40 unit=°C
